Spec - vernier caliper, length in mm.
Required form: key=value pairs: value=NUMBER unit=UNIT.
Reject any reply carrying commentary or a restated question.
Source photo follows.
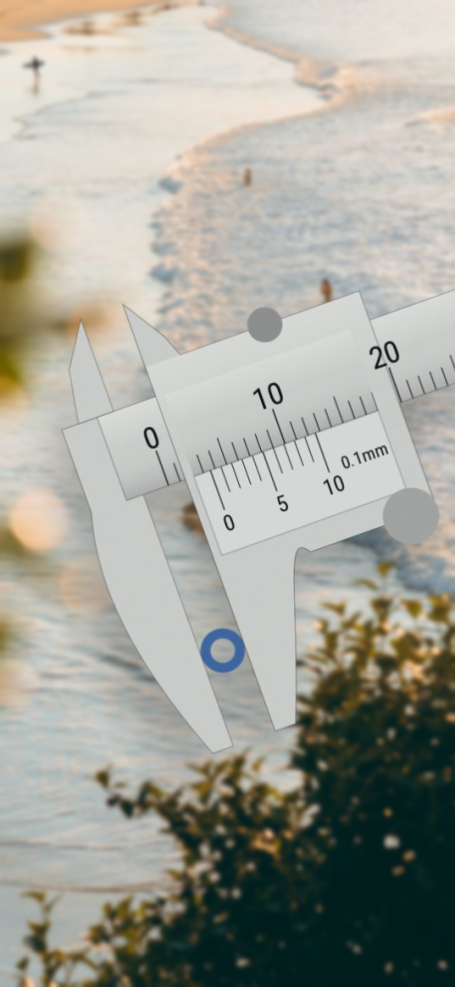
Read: value=3.6 unit=mm
